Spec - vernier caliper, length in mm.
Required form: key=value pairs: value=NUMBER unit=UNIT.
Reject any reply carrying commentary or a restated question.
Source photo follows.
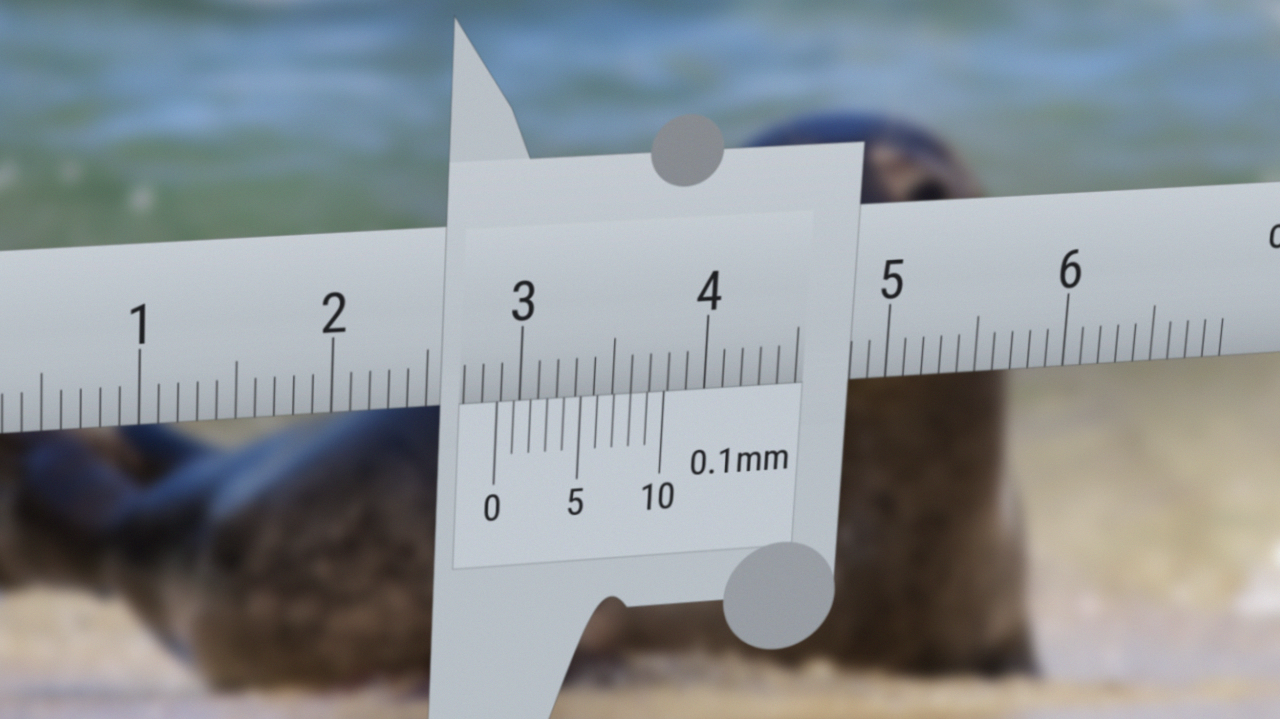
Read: value=28.8 unit=mm
